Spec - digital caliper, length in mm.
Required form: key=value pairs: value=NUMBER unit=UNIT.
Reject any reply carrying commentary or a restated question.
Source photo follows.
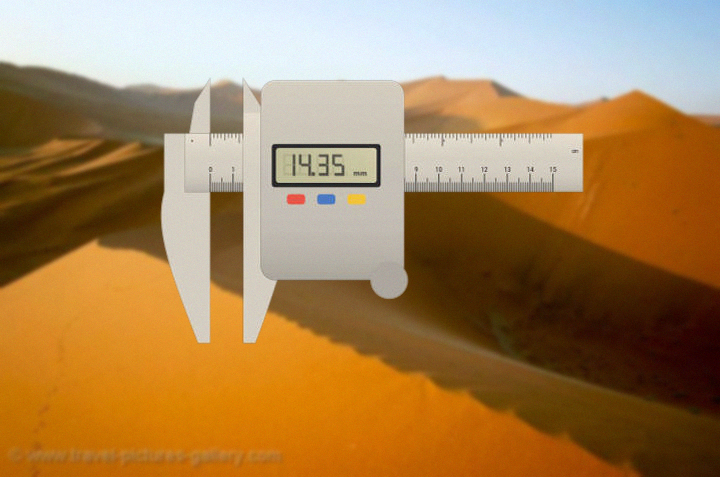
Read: value=14.35 unit=mm
